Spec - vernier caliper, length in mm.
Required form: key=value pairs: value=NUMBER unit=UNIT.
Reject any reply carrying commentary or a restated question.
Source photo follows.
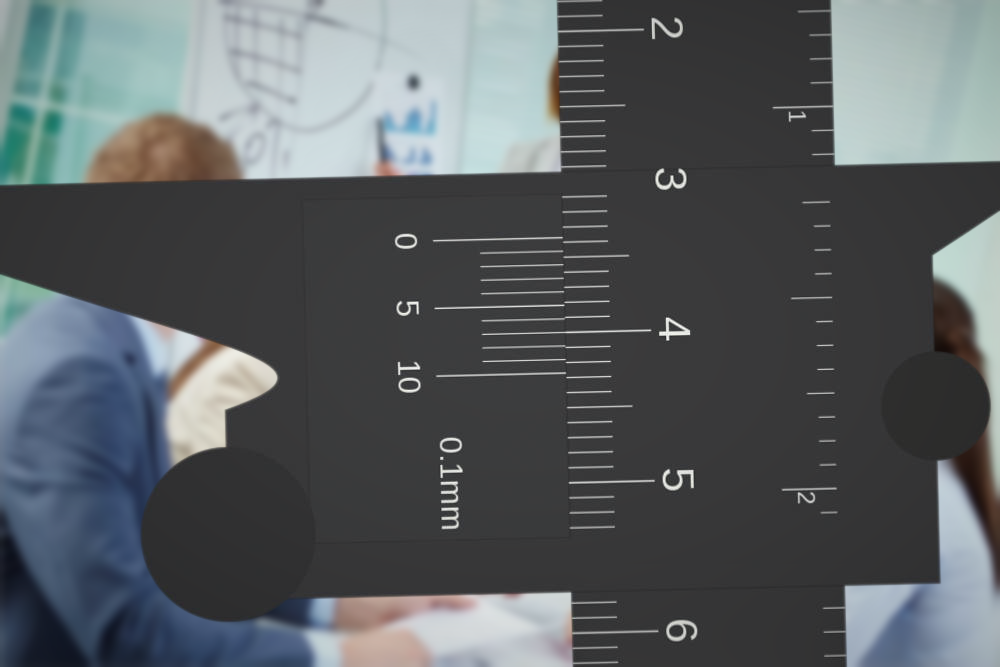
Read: value=33.7 unit=mm
